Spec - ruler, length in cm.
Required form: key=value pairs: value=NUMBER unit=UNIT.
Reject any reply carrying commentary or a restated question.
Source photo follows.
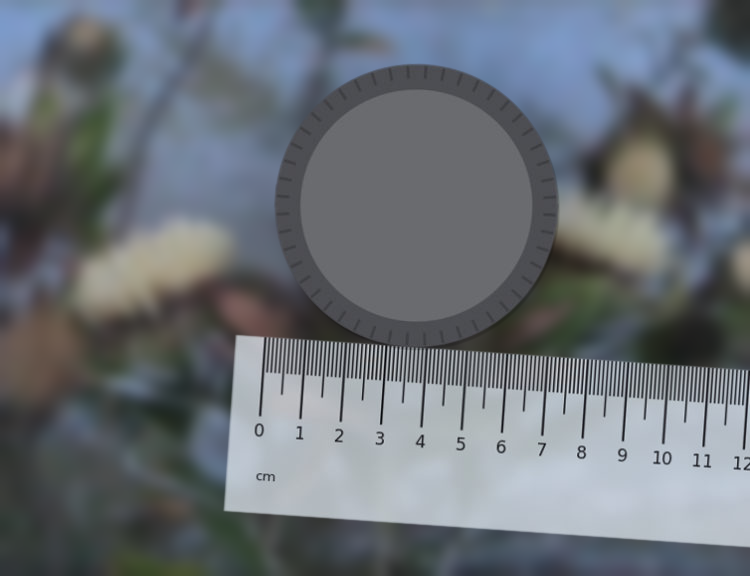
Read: value=7 unit=cm
